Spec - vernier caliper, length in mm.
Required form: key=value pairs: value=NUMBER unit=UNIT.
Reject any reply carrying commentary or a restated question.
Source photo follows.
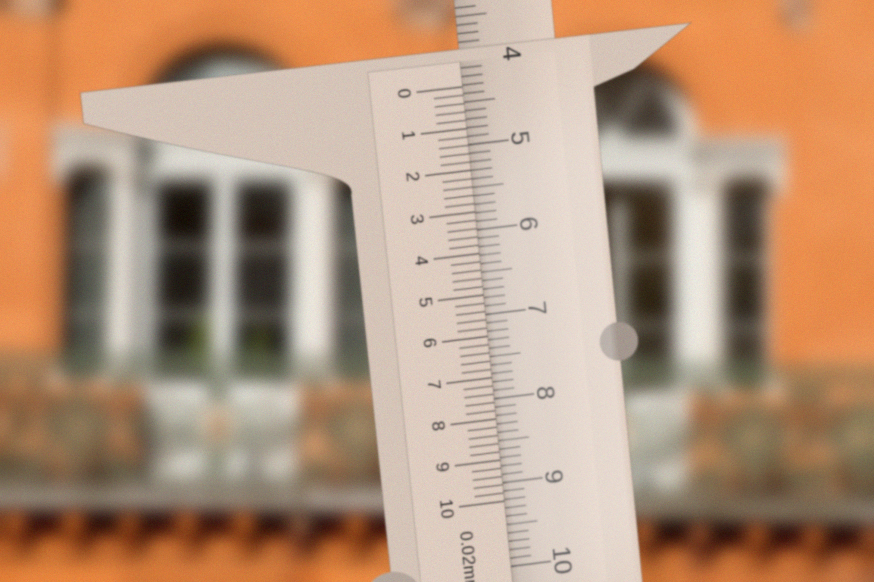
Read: value=43.2 unit=mm
